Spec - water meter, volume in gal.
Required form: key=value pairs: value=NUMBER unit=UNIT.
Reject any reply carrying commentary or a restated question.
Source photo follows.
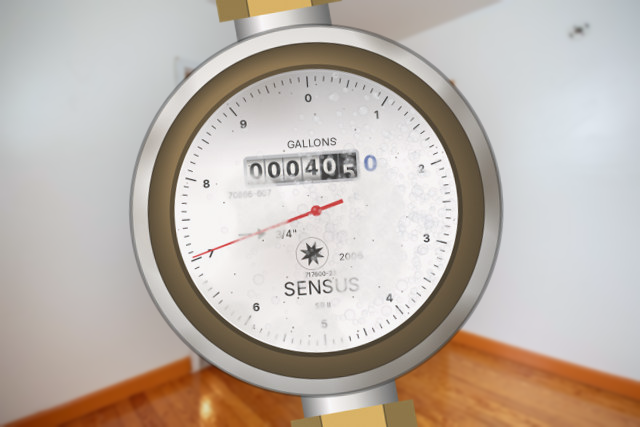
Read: value=4047.0 unit=gal
